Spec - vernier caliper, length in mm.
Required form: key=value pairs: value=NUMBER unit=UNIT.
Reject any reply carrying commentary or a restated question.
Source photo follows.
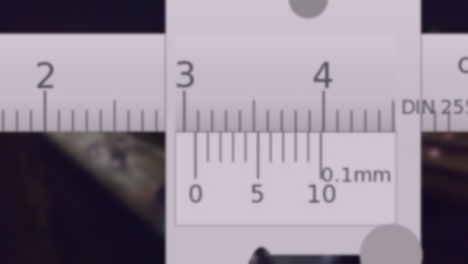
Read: value=30.8 unit=mm
